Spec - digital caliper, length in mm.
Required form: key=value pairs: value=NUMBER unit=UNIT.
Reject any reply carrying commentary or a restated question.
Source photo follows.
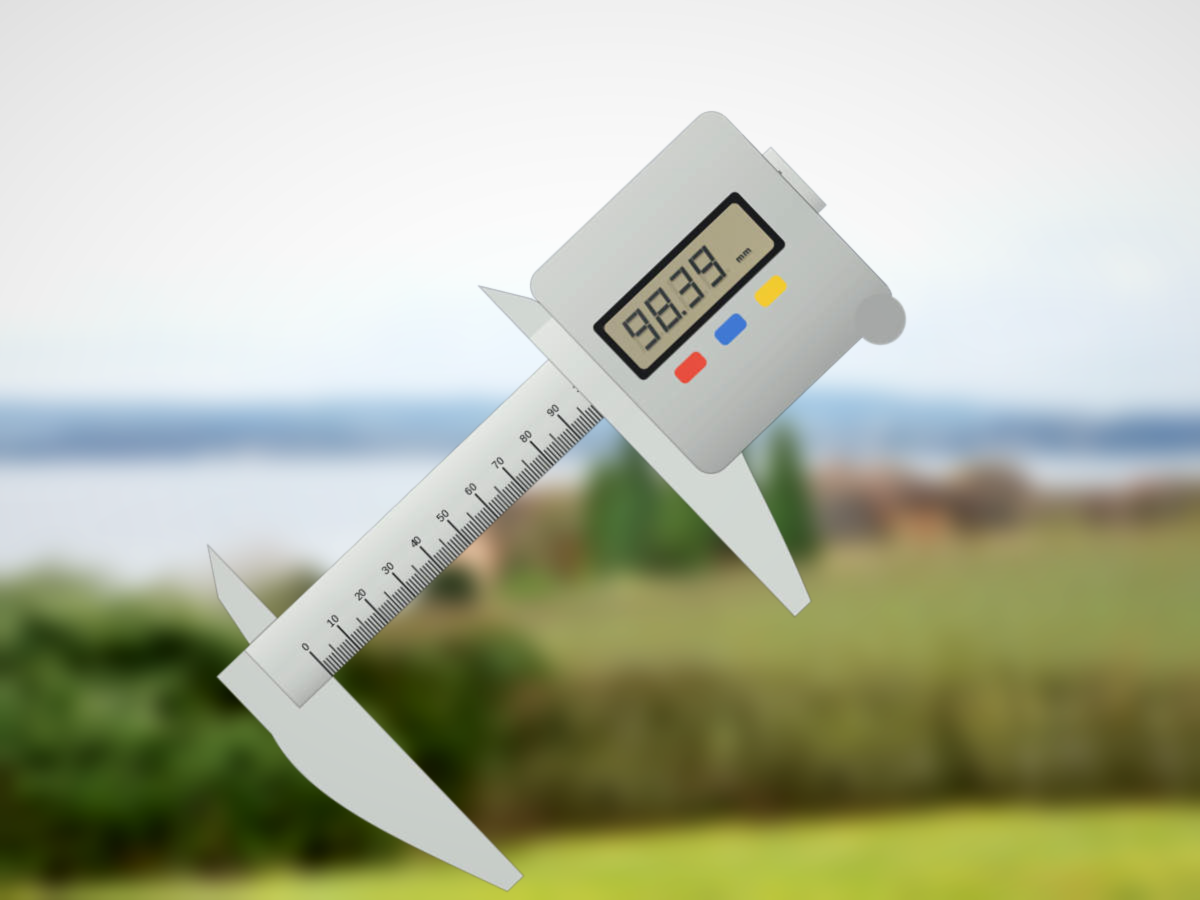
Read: value=98.39 unit=mm
